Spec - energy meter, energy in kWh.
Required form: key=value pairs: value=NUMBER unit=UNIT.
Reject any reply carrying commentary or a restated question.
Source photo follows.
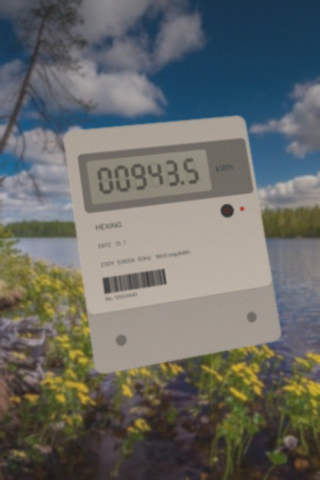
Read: value=943.5 unit=kWh
